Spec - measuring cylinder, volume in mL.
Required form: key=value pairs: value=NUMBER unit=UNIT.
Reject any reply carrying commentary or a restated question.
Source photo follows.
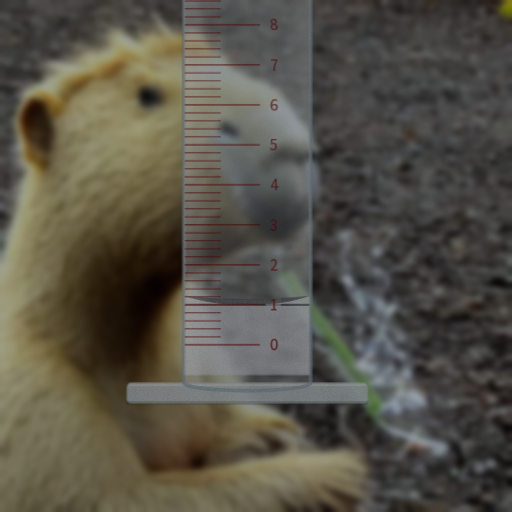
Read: value=1 unit=mL
